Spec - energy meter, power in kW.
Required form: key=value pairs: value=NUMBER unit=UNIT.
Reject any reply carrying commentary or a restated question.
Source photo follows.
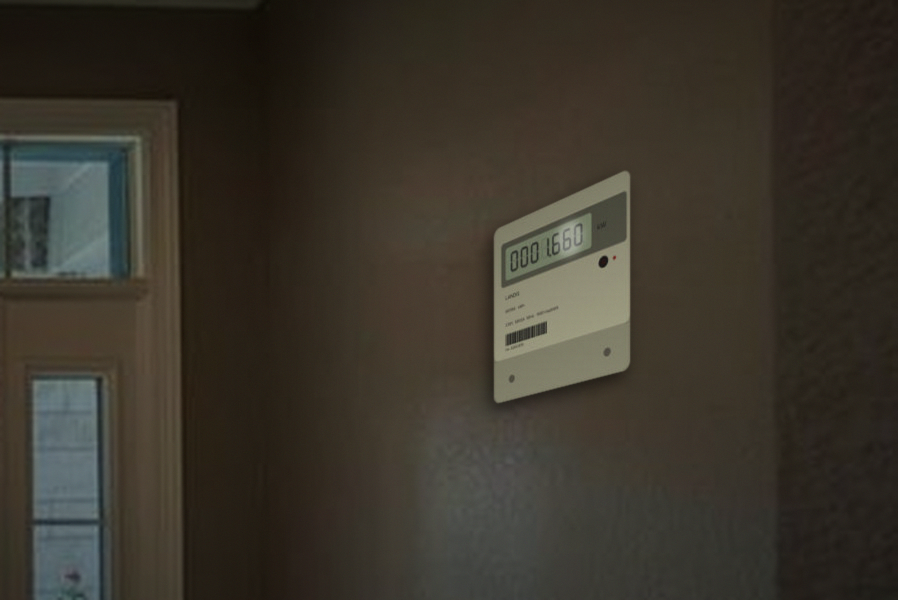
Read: value=1.660 unit=kW
